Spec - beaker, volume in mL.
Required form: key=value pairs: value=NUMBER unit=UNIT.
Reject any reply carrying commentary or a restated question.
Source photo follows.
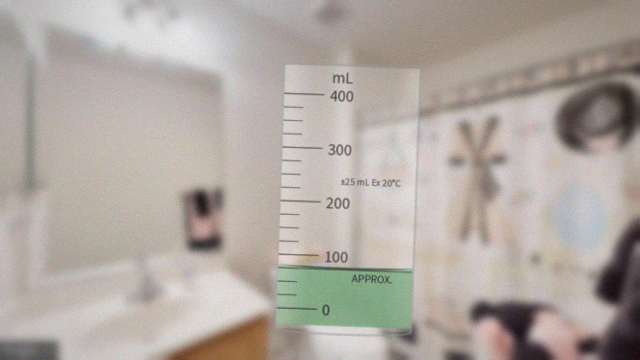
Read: value=75 unit=mL
